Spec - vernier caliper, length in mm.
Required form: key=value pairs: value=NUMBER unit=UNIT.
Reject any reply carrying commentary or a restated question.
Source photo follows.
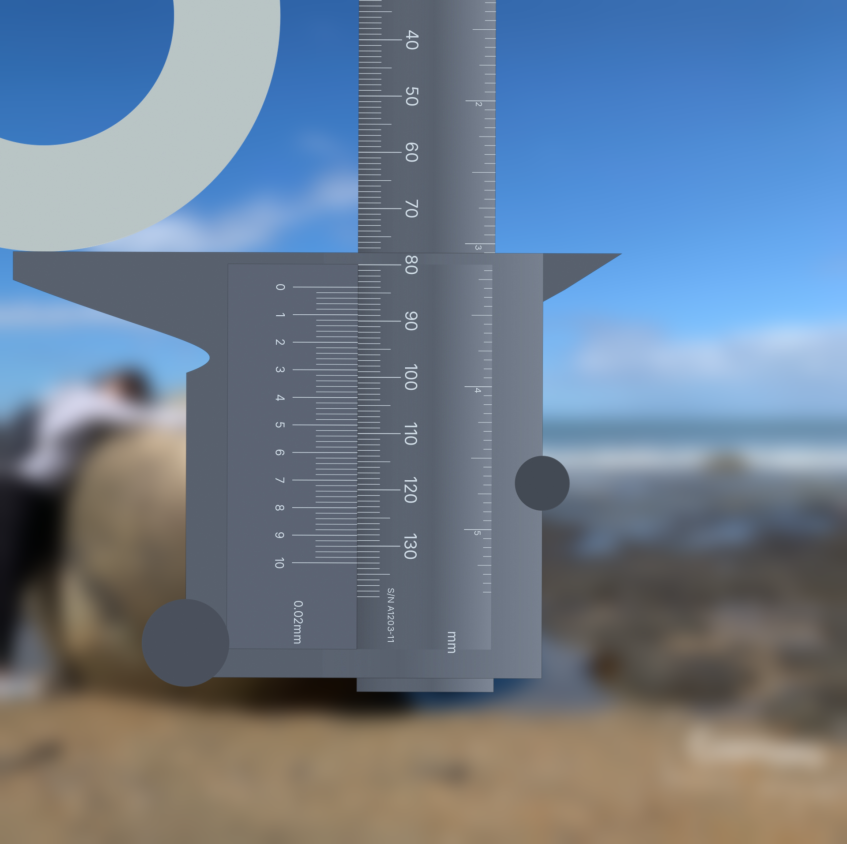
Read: value=84.0 unit=mm
